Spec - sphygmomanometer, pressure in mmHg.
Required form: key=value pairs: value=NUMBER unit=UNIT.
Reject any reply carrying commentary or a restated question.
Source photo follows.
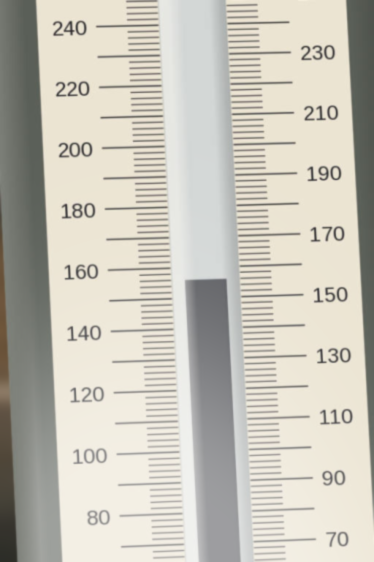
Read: value=156 unit=mmHg
